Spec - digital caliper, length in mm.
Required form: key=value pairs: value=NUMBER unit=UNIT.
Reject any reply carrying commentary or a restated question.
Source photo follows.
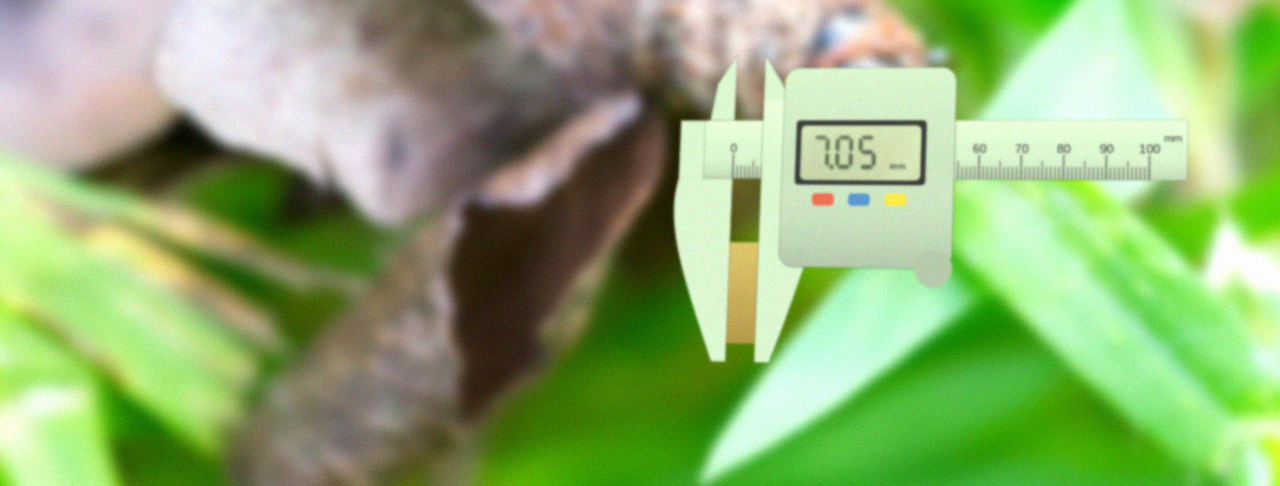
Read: value=7.05 unit=mm
